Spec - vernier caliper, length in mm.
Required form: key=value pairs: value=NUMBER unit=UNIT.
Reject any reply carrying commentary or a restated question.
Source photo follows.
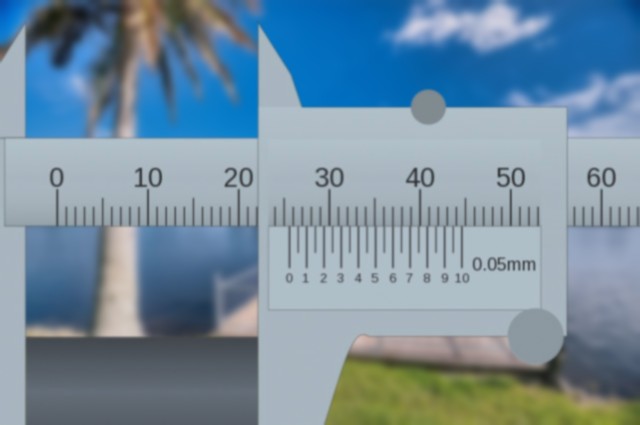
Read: value=25.6 unit=mm
